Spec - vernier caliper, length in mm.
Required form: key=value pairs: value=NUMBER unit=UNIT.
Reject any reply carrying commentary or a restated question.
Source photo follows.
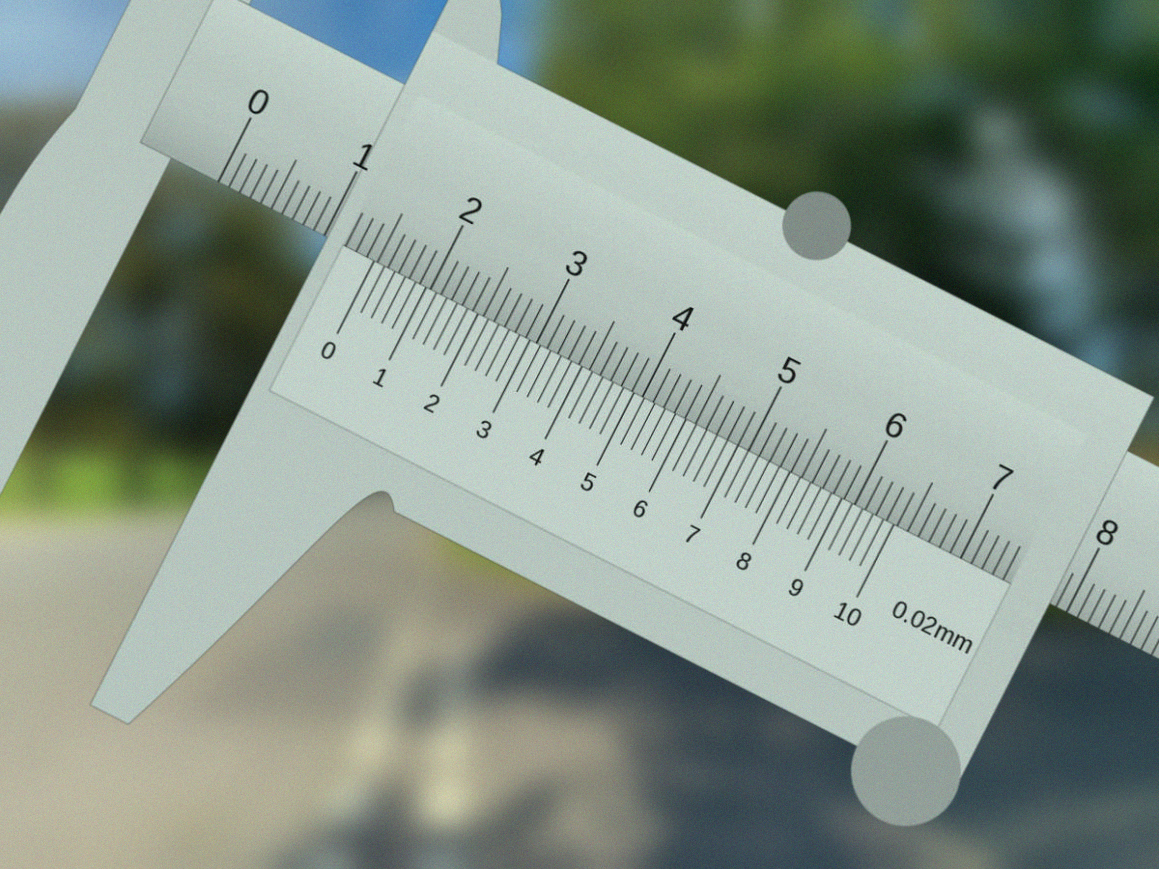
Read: value=14.7 unit=mm
